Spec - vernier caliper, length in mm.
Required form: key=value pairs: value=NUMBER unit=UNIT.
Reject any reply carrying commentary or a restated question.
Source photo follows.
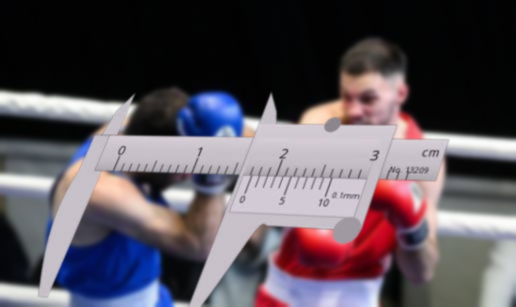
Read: value=17.2 unit=mm
